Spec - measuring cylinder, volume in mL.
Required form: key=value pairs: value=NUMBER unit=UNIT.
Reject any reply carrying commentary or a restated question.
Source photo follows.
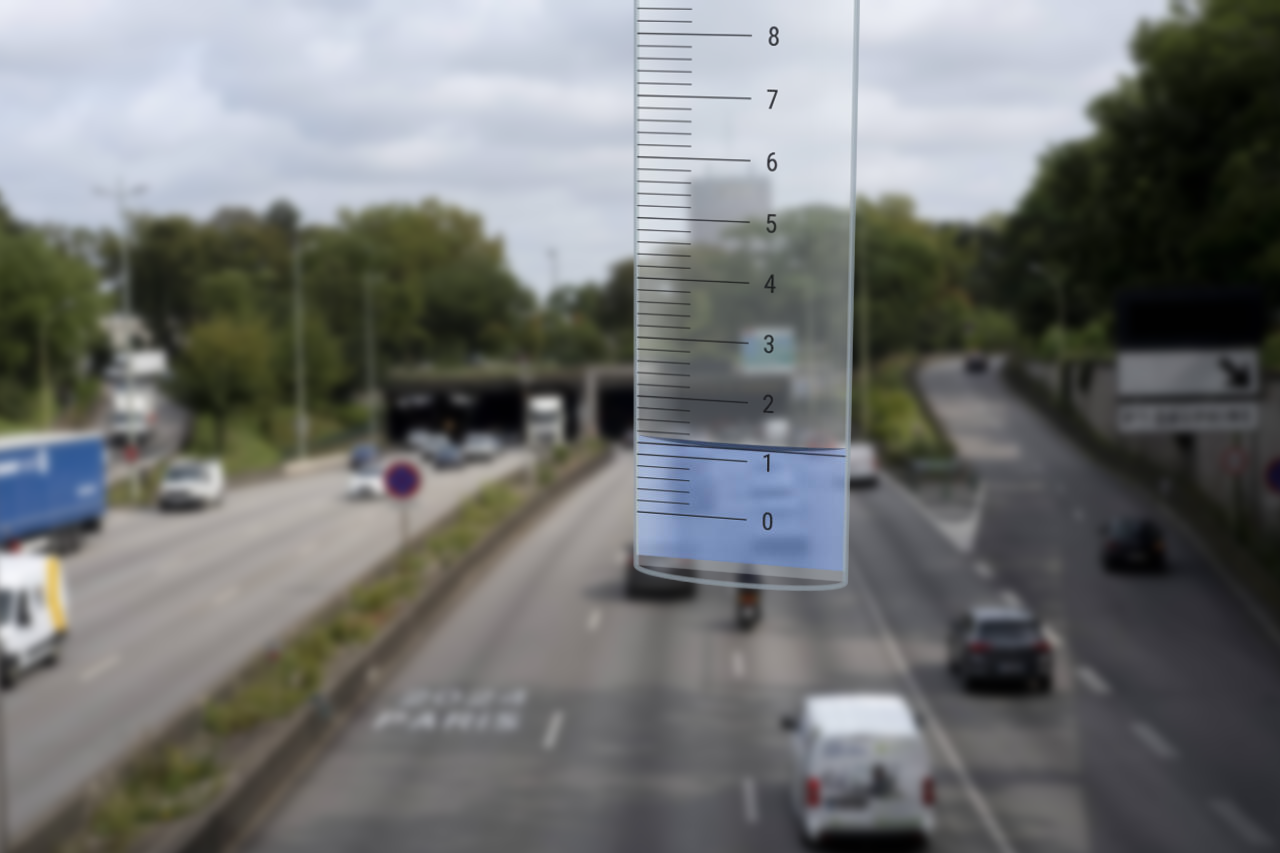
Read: value=1.2 unit=mL
